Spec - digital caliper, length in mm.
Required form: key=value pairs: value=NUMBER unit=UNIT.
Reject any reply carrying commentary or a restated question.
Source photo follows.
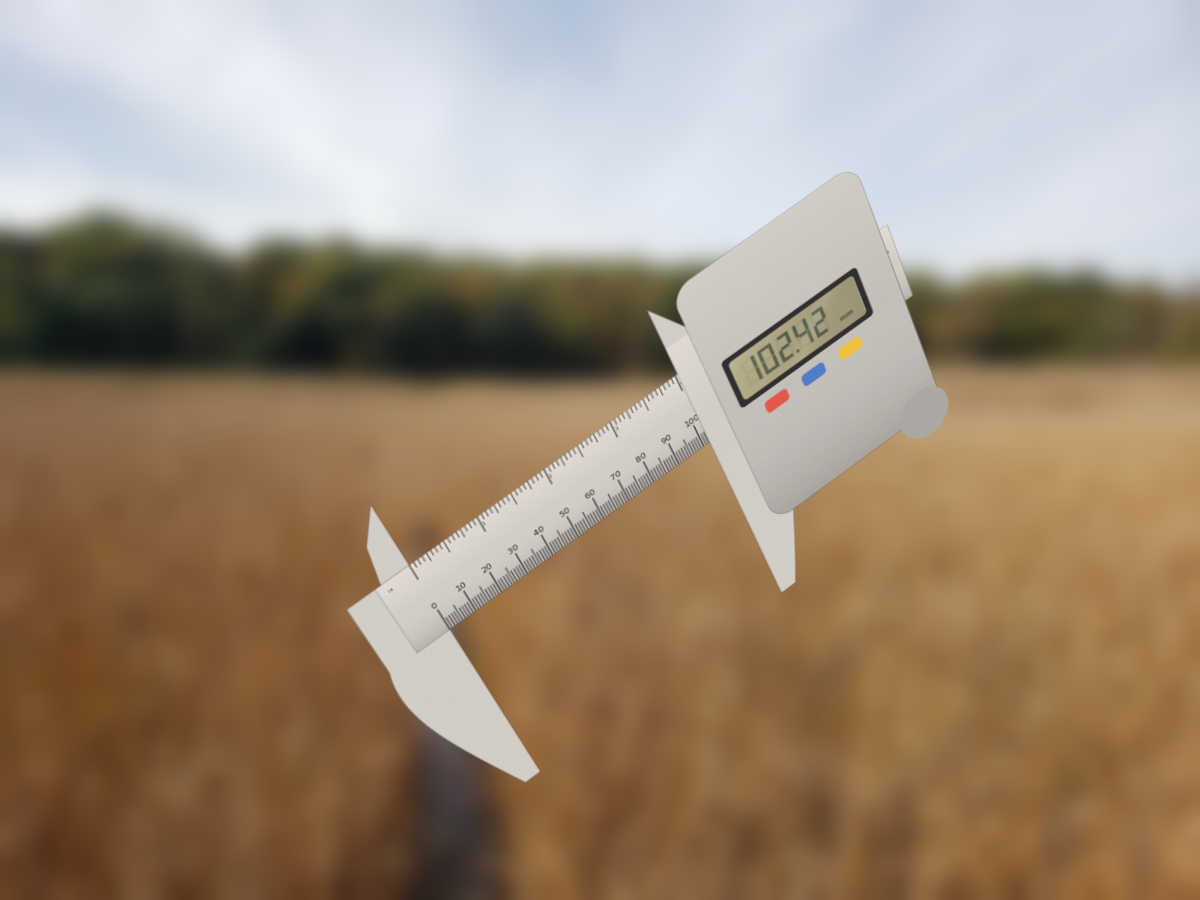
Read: value=102.42 unit=mm
